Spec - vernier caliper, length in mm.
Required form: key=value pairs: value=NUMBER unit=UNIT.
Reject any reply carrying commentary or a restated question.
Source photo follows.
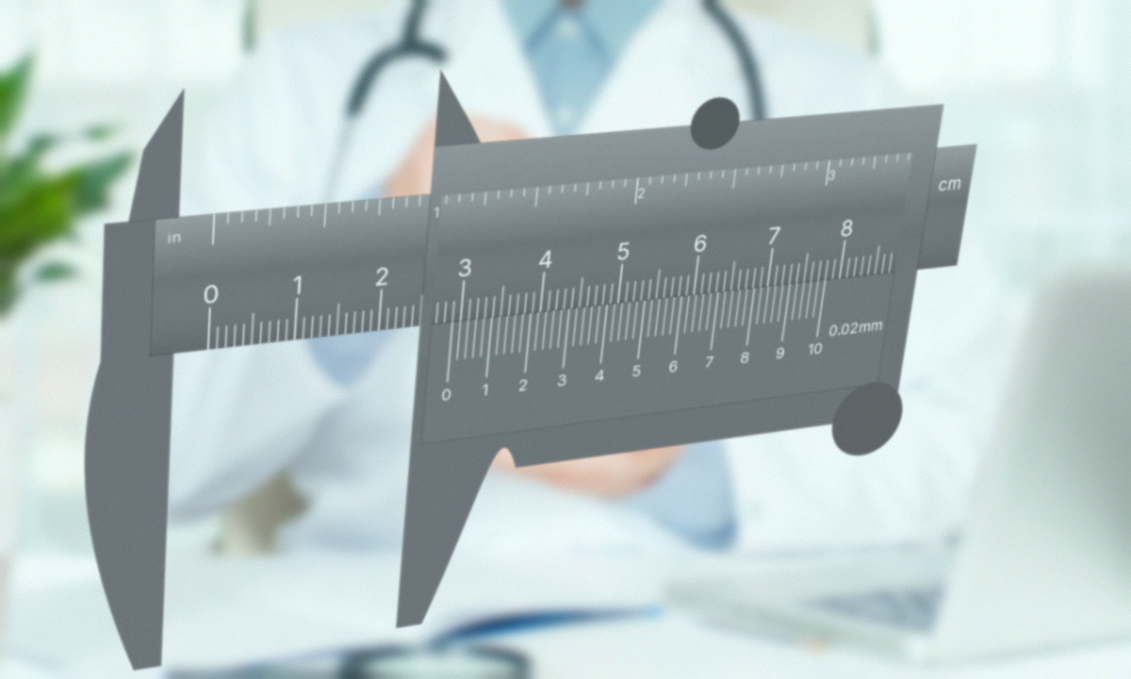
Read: value=29.0 unit=mm
